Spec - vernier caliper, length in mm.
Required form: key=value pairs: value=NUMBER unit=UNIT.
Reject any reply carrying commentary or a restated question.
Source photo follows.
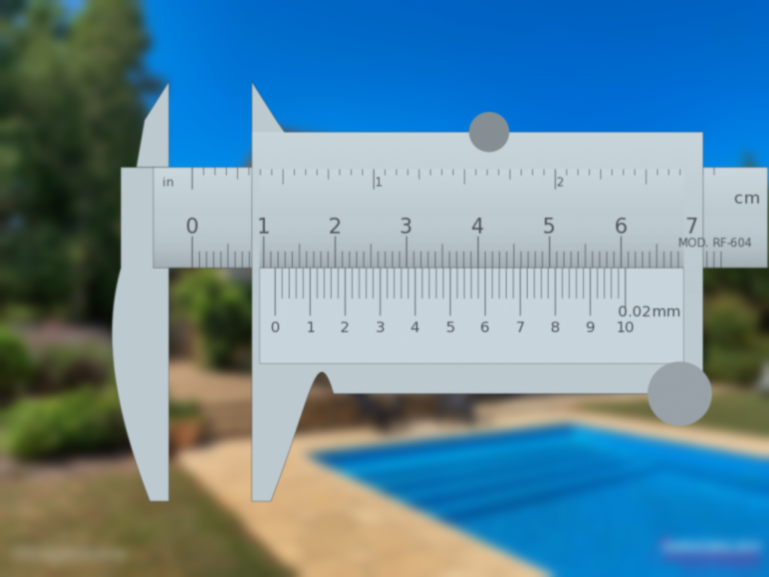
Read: value=11.6 unit=mm
